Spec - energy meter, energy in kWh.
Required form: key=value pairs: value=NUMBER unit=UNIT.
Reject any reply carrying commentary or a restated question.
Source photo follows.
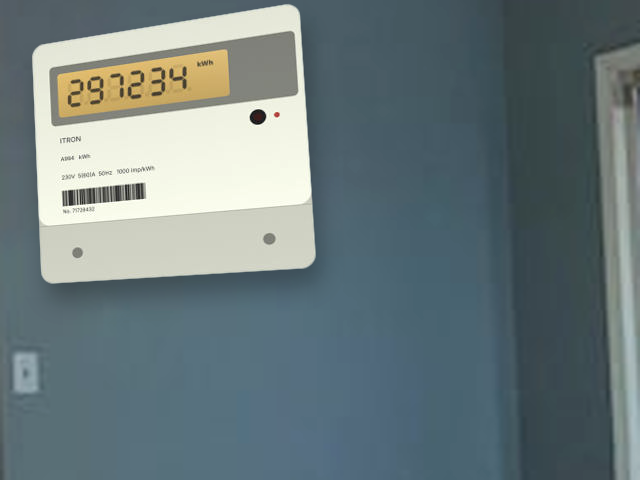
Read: value=297234 unit=kWh
